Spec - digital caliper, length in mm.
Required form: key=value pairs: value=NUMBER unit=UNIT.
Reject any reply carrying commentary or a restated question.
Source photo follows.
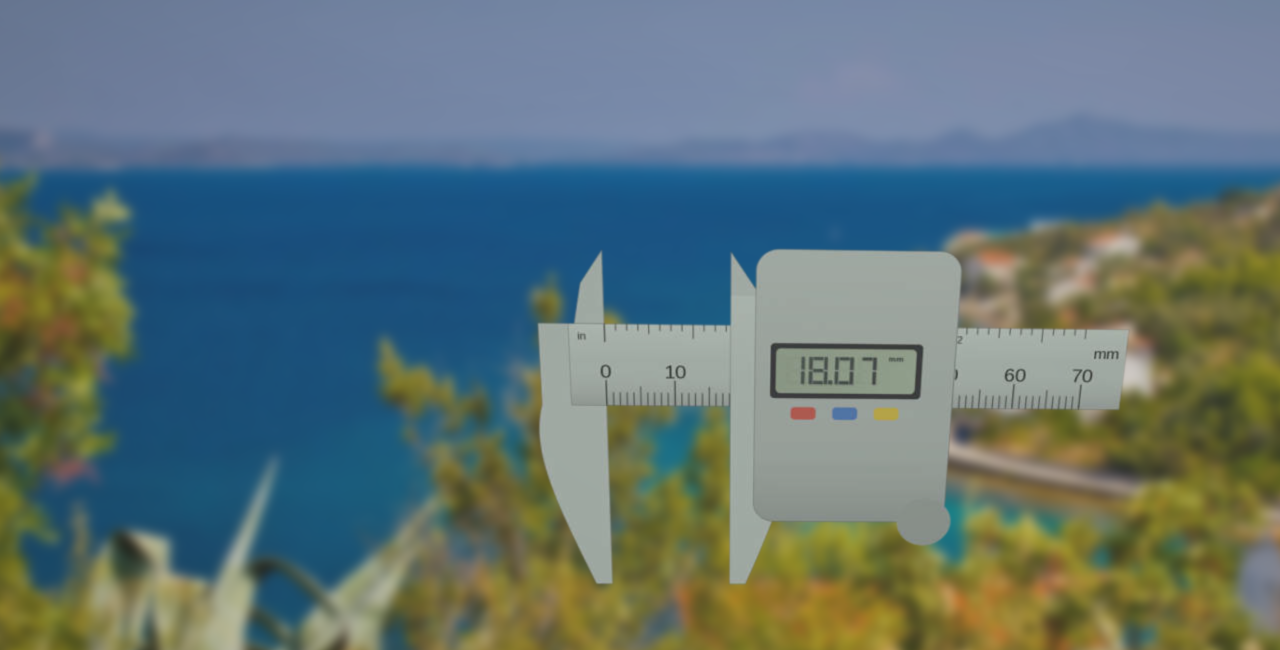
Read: value=18.07 unit=mm
